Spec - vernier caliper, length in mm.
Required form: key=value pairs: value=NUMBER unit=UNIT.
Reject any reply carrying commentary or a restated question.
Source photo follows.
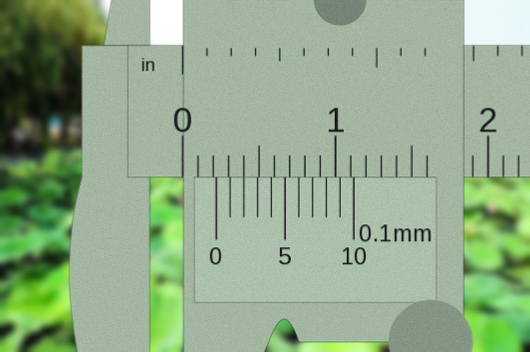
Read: value=2.2 unit=mm
